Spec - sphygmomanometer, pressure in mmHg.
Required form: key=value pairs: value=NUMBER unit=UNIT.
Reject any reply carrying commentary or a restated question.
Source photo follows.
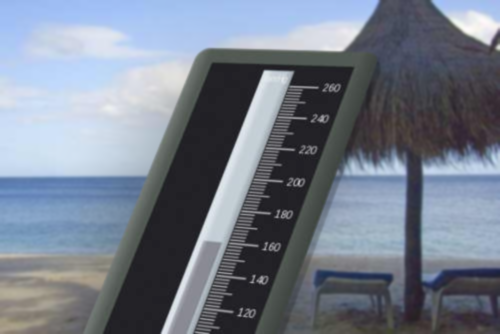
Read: value=160 unit=mmHg
